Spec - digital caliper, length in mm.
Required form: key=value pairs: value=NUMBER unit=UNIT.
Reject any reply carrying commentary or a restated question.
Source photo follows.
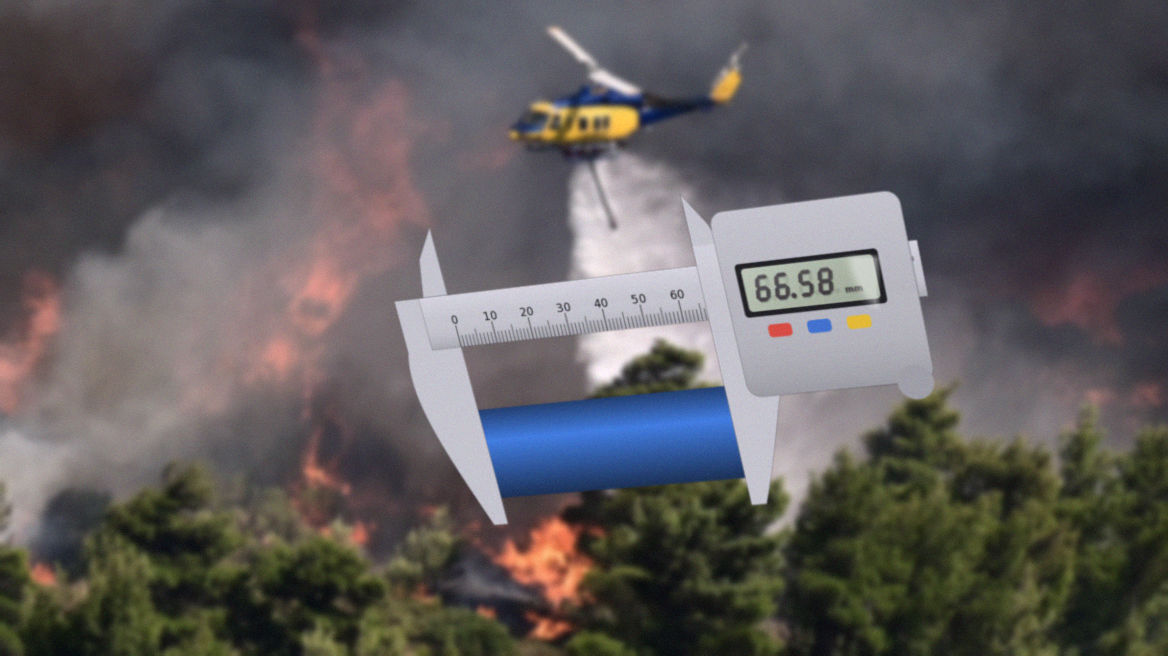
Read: value=66.58 unit=mm
